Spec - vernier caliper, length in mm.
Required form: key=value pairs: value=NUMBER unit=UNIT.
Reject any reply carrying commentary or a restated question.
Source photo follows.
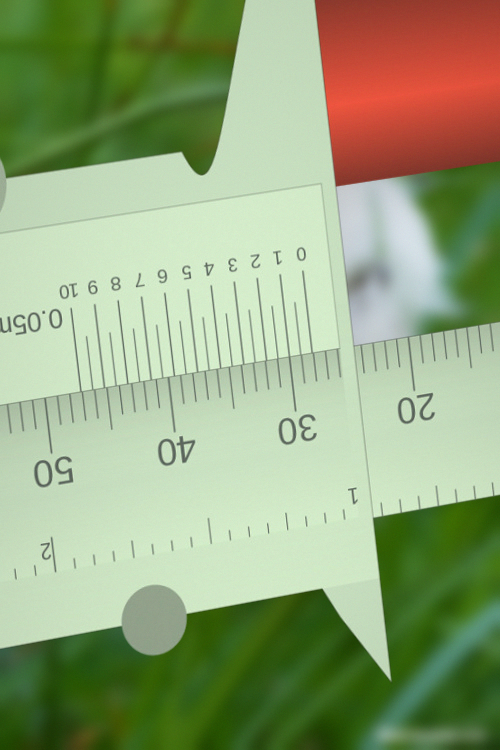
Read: value=28.1 unit=mm
